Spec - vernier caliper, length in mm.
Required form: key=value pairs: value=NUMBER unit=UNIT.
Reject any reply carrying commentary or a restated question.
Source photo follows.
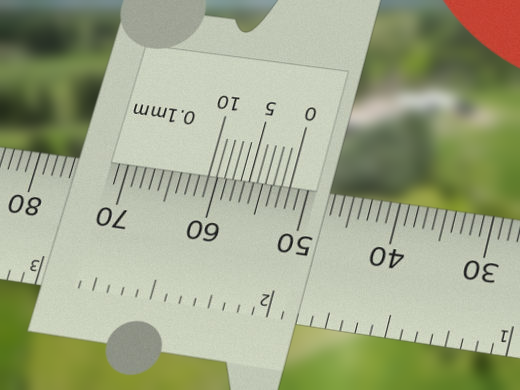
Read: value=52.0 unit=mm
